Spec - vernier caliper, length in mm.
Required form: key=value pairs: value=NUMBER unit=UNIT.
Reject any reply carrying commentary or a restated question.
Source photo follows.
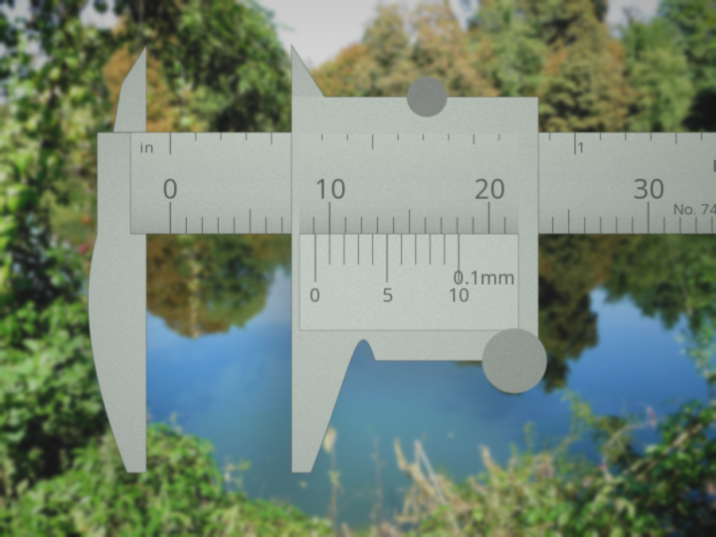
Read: value=9.1 unit=mm
